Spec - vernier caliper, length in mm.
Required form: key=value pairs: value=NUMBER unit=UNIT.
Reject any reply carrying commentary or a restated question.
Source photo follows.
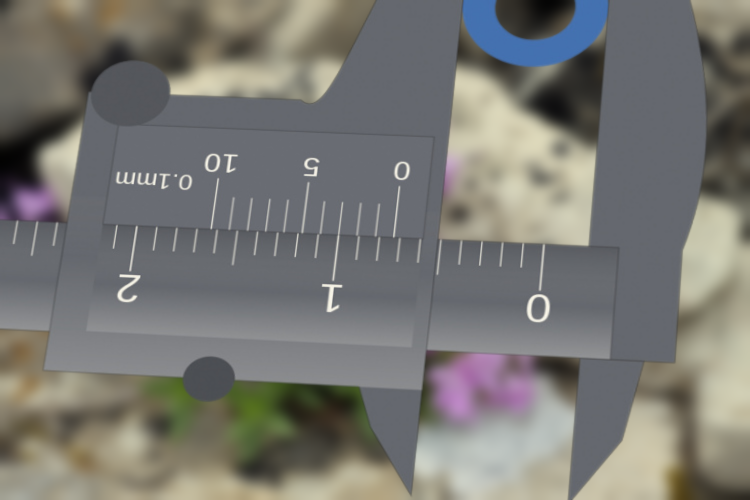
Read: value=7.3 unit=mm
